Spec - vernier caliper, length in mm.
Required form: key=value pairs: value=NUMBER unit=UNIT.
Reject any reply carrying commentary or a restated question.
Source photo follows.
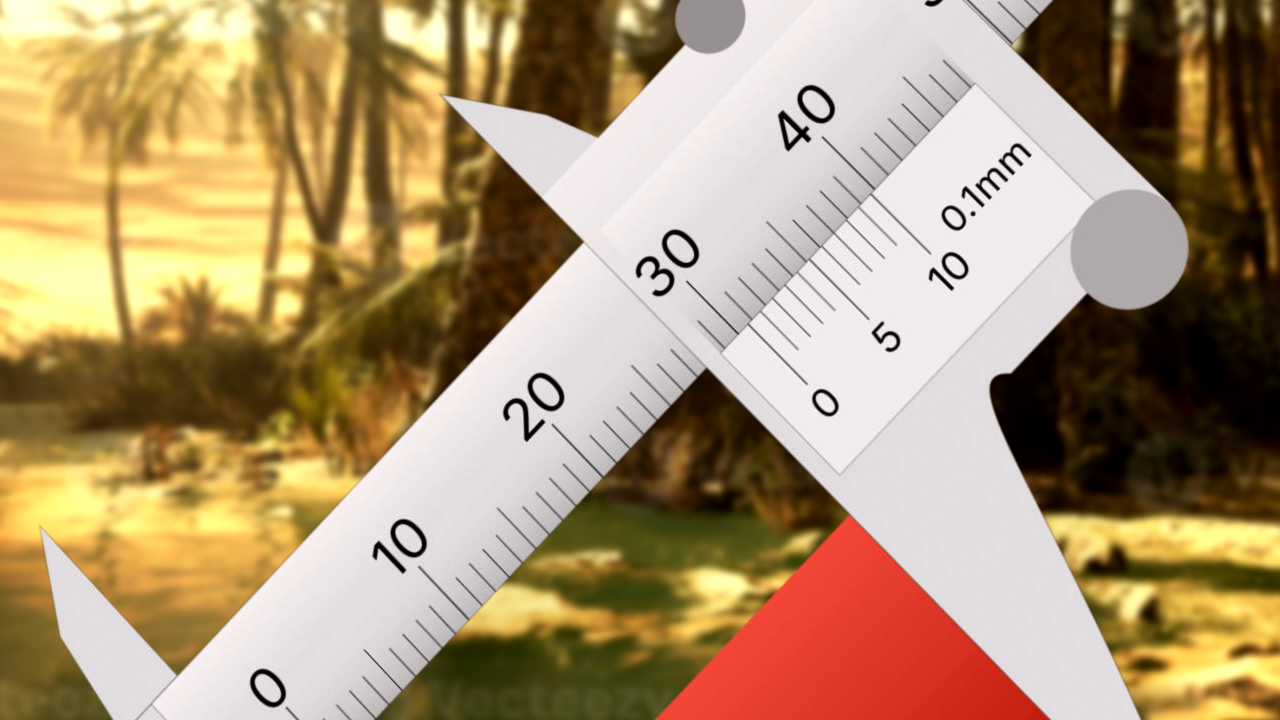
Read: value=30.7 unit=mm
